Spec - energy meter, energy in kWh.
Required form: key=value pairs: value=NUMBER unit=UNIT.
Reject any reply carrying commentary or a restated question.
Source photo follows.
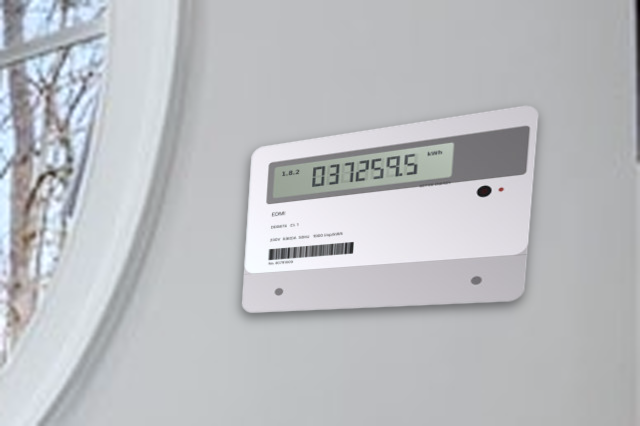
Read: value=37259.5 unit=kWh
